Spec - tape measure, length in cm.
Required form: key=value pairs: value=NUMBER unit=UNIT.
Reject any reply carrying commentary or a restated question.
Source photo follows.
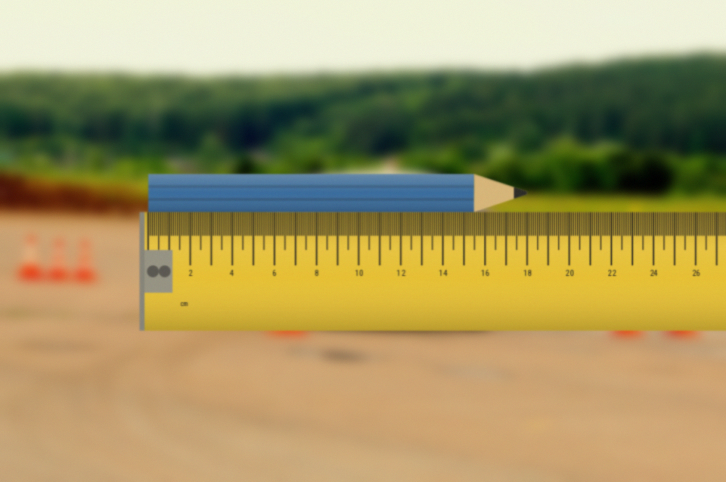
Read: value=18 unit=cm
